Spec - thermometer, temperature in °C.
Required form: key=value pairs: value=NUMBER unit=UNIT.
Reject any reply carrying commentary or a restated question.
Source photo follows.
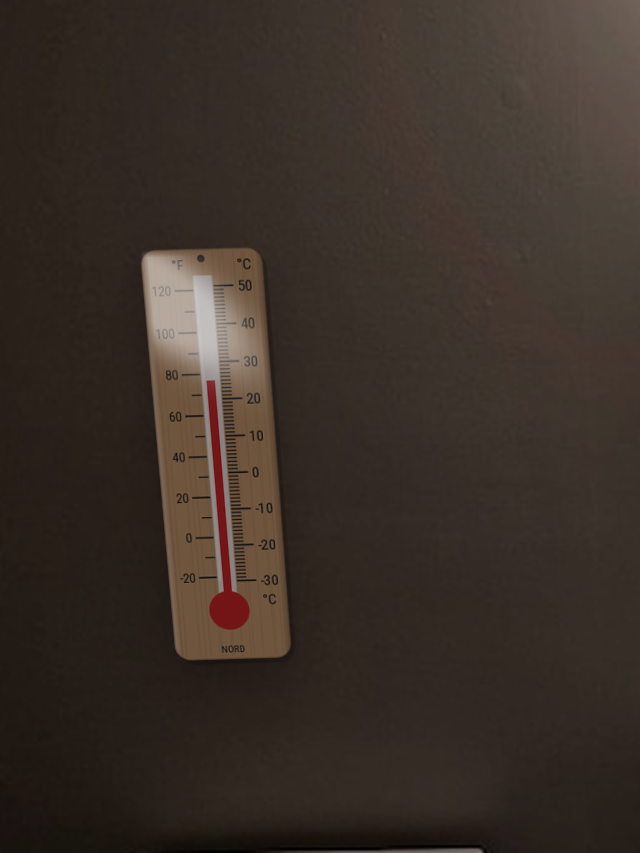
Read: value=25 unit=°C
